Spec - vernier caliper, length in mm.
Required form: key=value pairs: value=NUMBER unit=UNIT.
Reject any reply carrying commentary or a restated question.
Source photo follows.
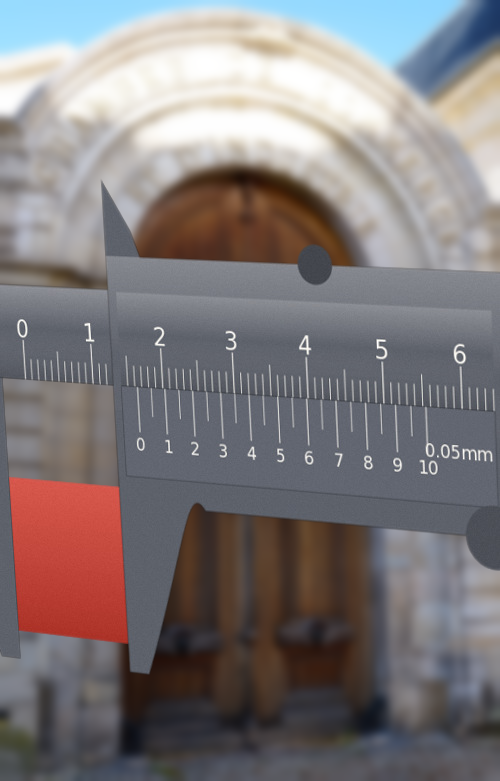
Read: value=16.4 unit=mm
